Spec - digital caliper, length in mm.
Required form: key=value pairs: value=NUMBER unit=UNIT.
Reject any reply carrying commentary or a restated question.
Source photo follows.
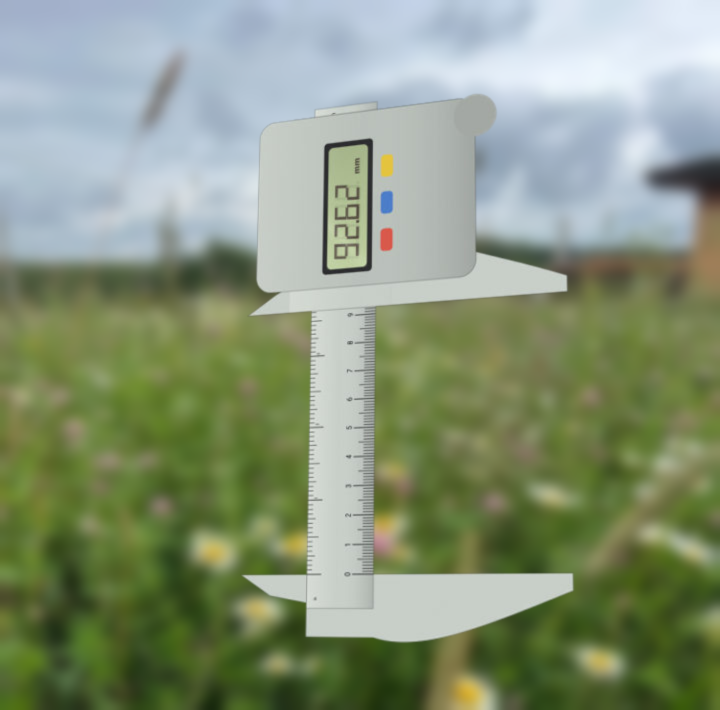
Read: value=92.62 unit=mm
